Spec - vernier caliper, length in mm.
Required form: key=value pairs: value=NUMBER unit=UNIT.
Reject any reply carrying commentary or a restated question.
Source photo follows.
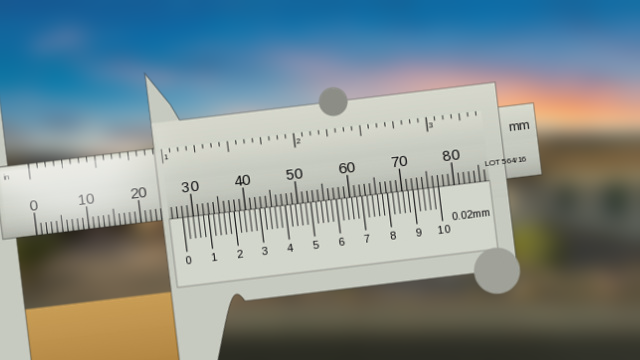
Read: value=28.0 unit=mm
